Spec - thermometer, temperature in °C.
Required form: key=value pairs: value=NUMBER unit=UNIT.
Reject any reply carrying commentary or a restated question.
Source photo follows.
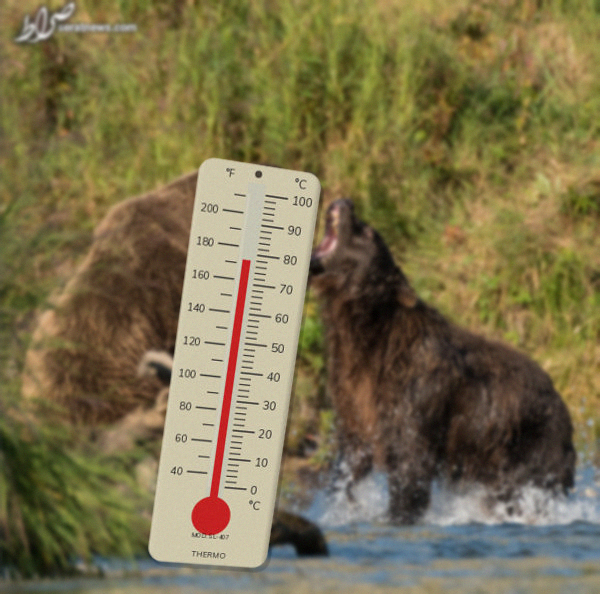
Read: value=78 unit=°C
